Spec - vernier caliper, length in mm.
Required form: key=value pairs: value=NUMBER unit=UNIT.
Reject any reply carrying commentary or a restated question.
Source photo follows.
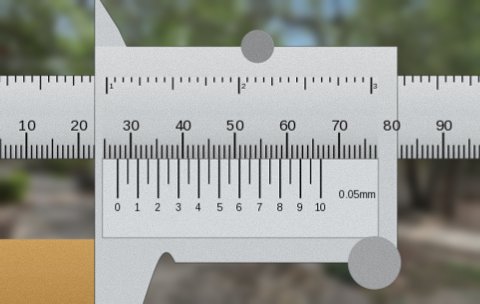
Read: value=27.5 unit=mm
